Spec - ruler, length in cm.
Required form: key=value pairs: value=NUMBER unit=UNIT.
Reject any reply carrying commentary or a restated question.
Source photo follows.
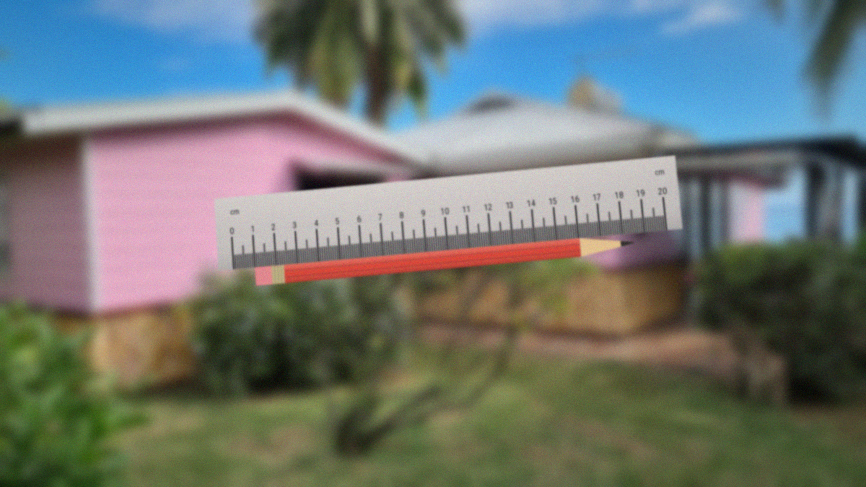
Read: value=17.5 unit=cm
